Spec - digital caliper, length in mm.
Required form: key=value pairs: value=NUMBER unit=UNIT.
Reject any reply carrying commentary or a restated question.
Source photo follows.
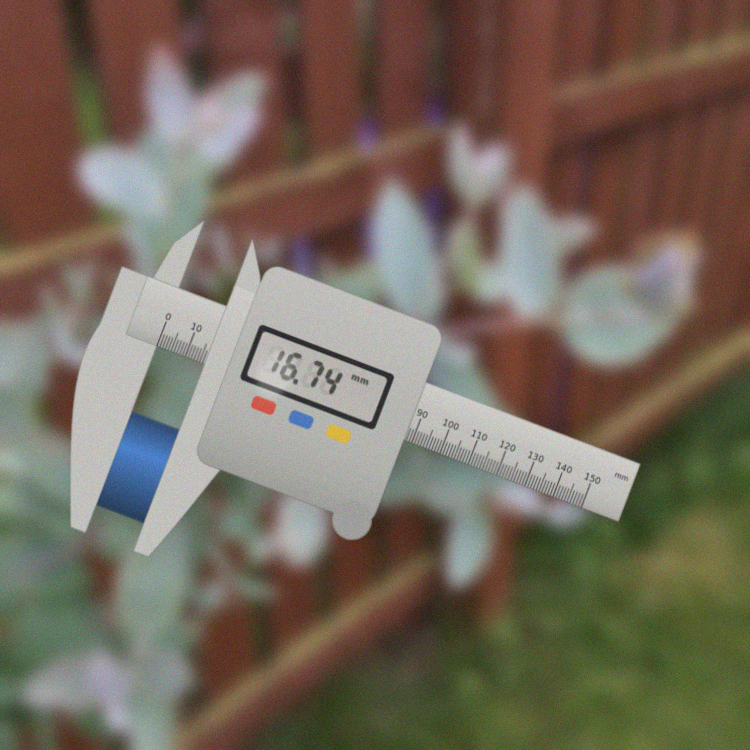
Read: value=16.74 unit=mm
